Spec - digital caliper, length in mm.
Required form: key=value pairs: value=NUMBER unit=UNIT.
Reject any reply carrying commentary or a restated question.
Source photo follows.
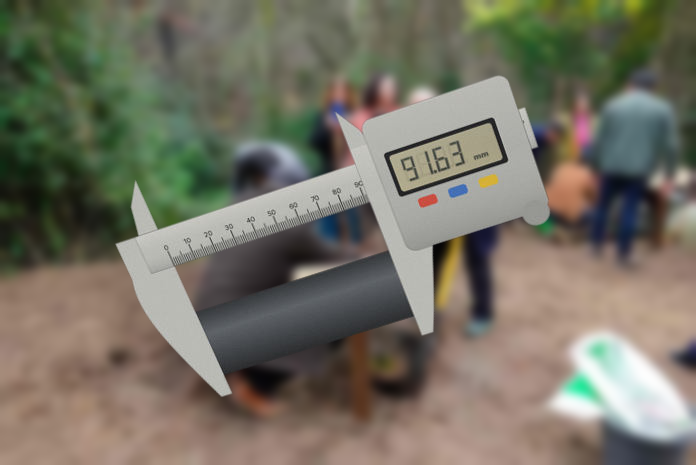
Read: value=91.63 unit=mm
